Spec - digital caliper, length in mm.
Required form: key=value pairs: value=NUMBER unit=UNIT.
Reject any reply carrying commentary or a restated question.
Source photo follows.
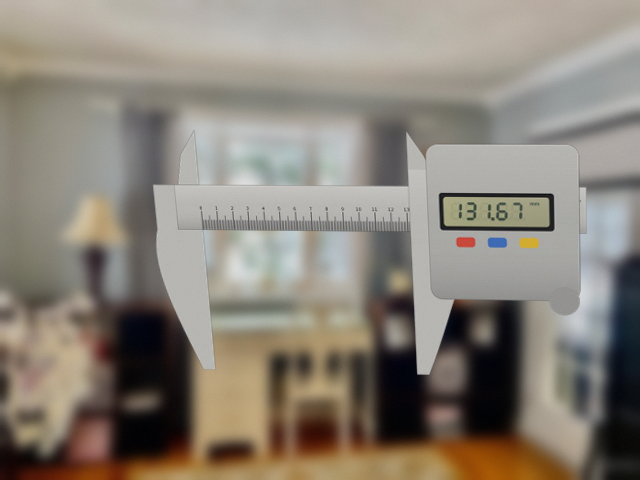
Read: value=131.67 unit=mm
